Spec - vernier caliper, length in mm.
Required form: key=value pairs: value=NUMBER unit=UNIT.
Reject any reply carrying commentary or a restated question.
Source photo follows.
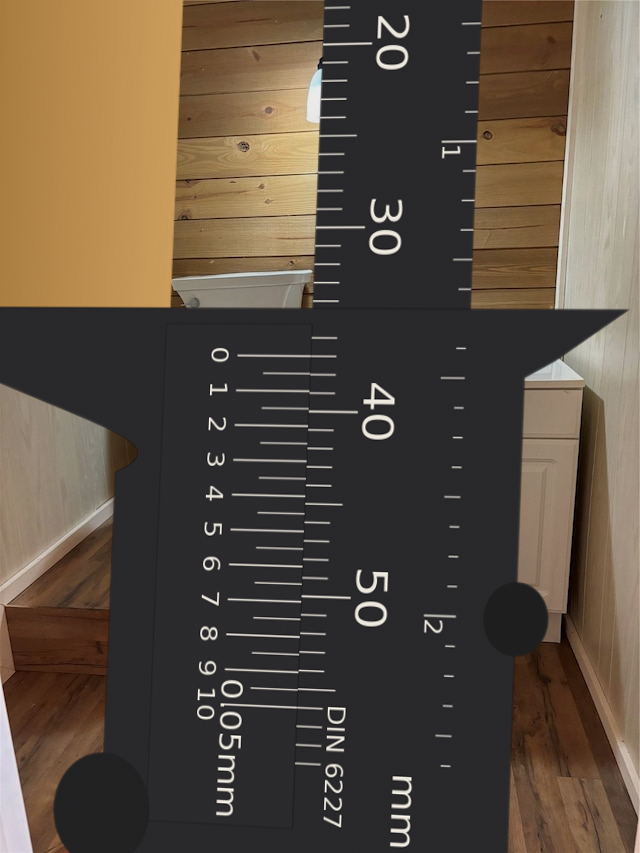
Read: value=37.0 unit=mm
